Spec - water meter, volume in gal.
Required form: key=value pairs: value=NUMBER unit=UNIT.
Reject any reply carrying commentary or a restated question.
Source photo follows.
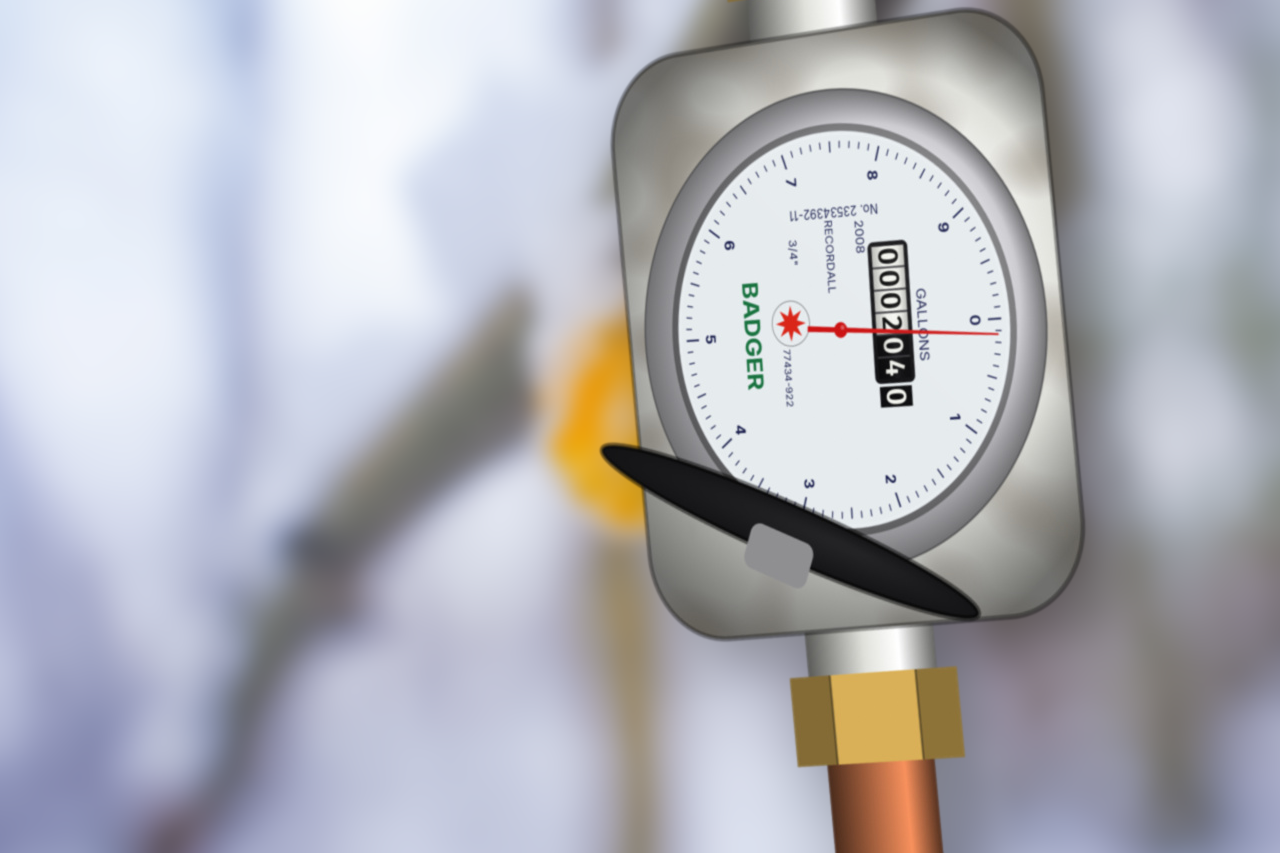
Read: value=2040.1 unit=gal
